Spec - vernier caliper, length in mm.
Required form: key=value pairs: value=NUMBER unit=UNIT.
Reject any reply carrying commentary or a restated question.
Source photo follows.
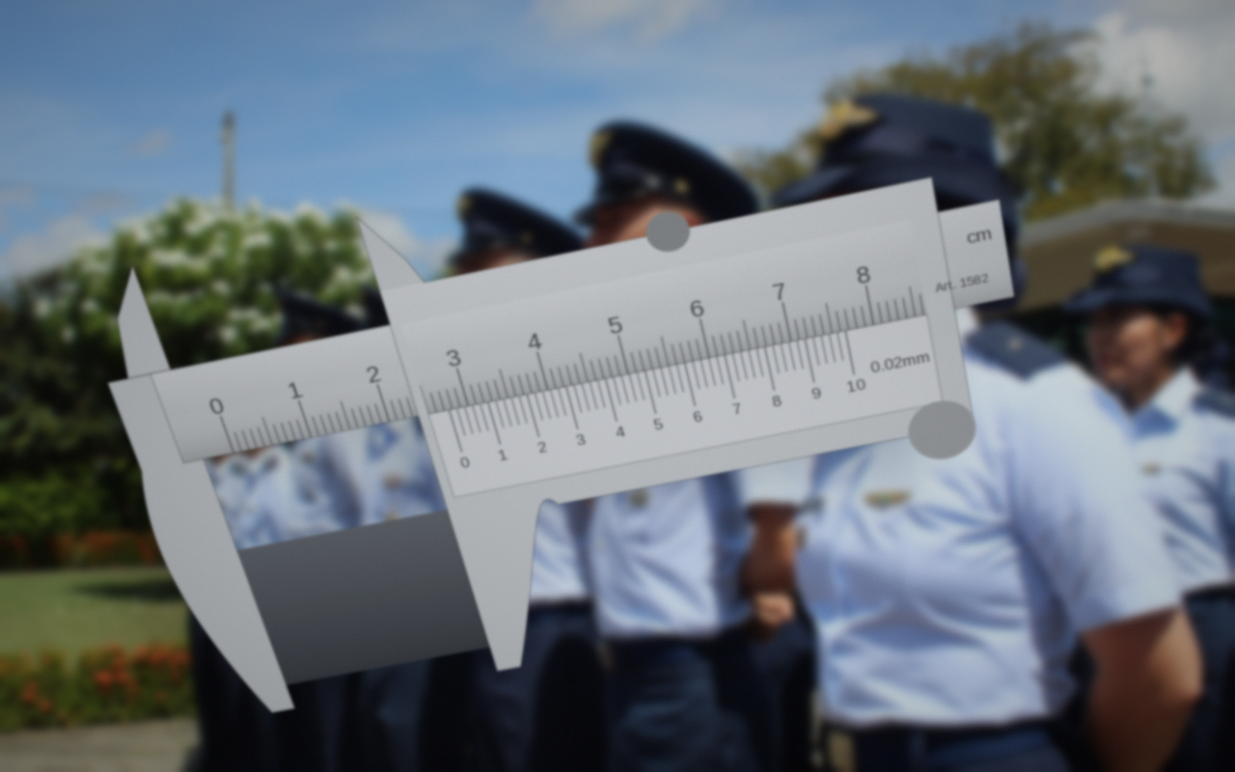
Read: value=27.6 unit=mm
